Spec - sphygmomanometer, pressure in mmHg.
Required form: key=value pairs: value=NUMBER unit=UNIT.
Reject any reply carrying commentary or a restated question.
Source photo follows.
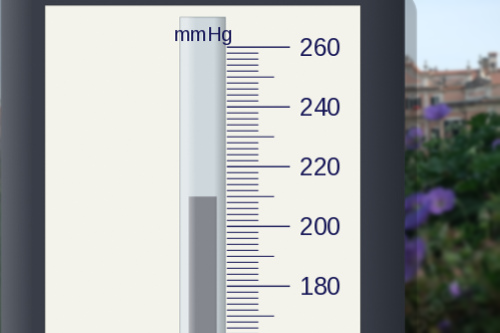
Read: value=210 unit=mmHg
